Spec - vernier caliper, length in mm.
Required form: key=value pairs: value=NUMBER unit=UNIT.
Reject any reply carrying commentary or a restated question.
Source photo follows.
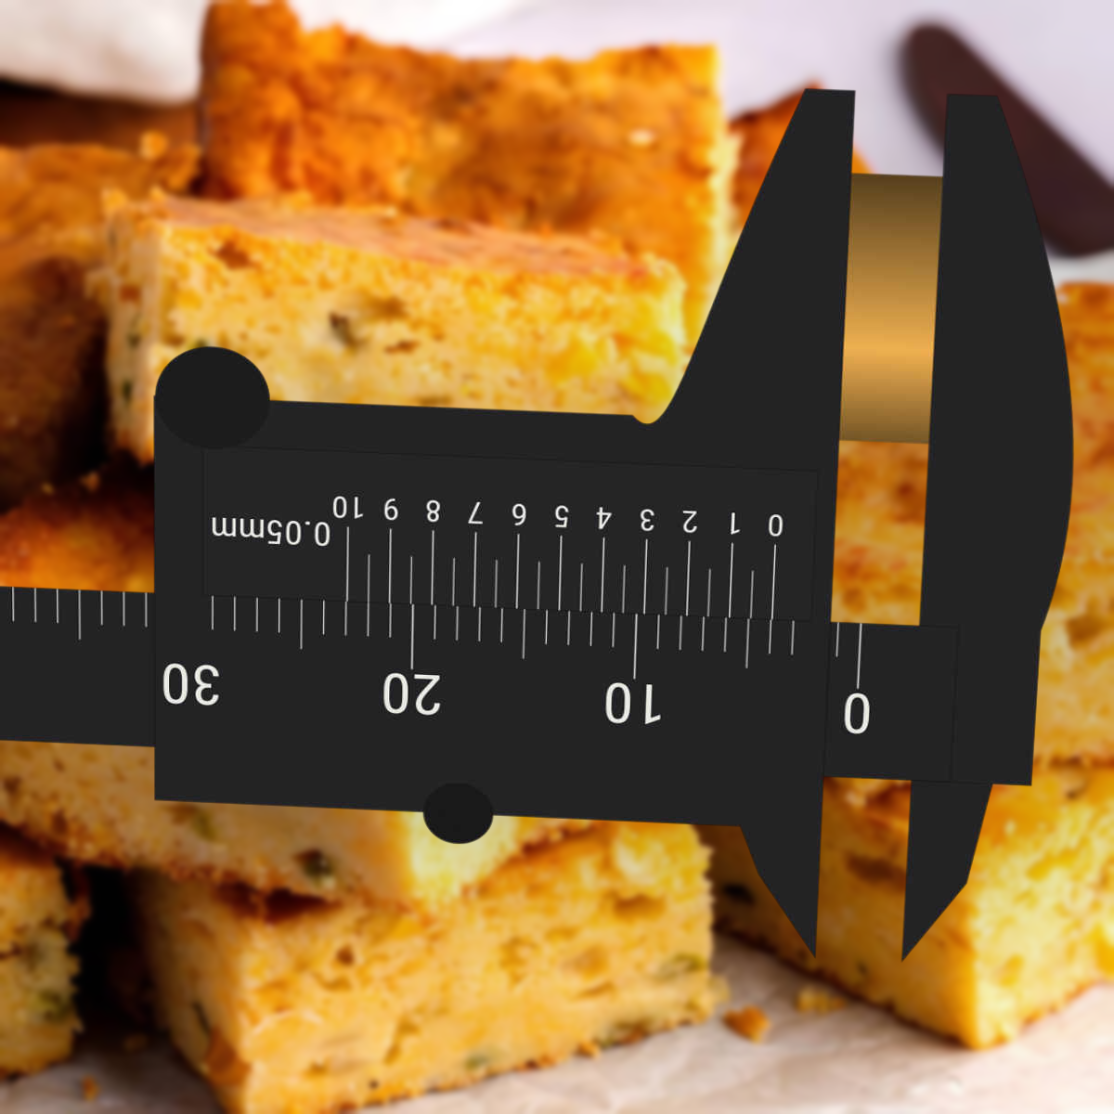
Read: value=3.95 unit=mm
